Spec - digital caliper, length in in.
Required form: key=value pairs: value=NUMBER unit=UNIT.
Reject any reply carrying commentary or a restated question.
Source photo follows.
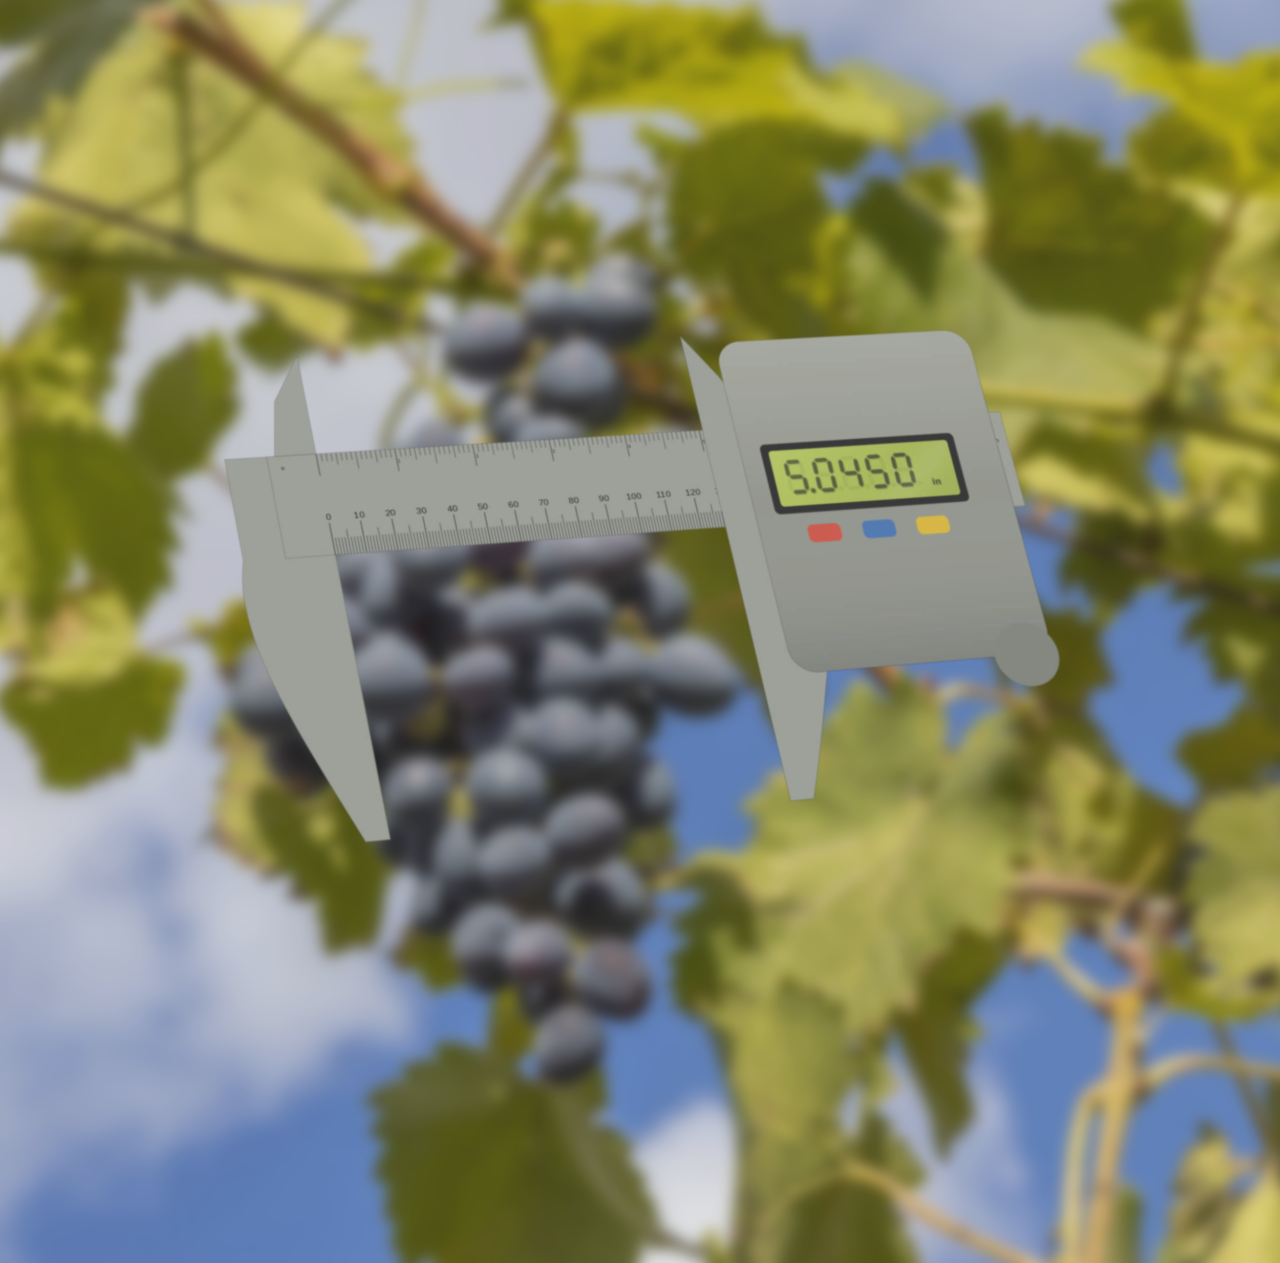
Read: value=5.0450 unit=in
